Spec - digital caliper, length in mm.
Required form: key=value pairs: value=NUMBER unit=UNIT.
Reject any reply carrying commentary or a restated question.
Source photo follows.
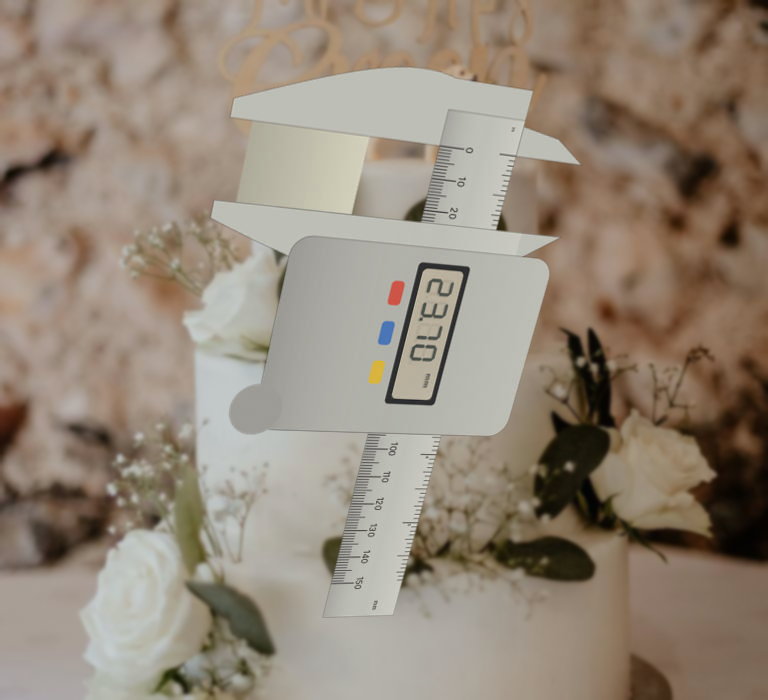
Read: value=23.70 unit=mm
